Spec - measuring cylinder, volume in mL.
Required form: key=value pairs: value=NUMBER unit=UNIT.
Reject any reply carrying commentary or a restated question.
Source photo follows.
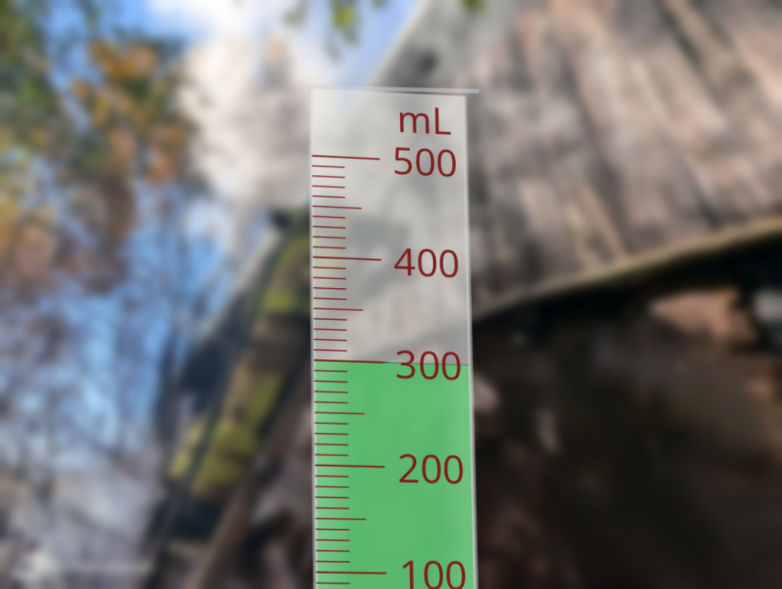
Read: value=300 unit=mL
